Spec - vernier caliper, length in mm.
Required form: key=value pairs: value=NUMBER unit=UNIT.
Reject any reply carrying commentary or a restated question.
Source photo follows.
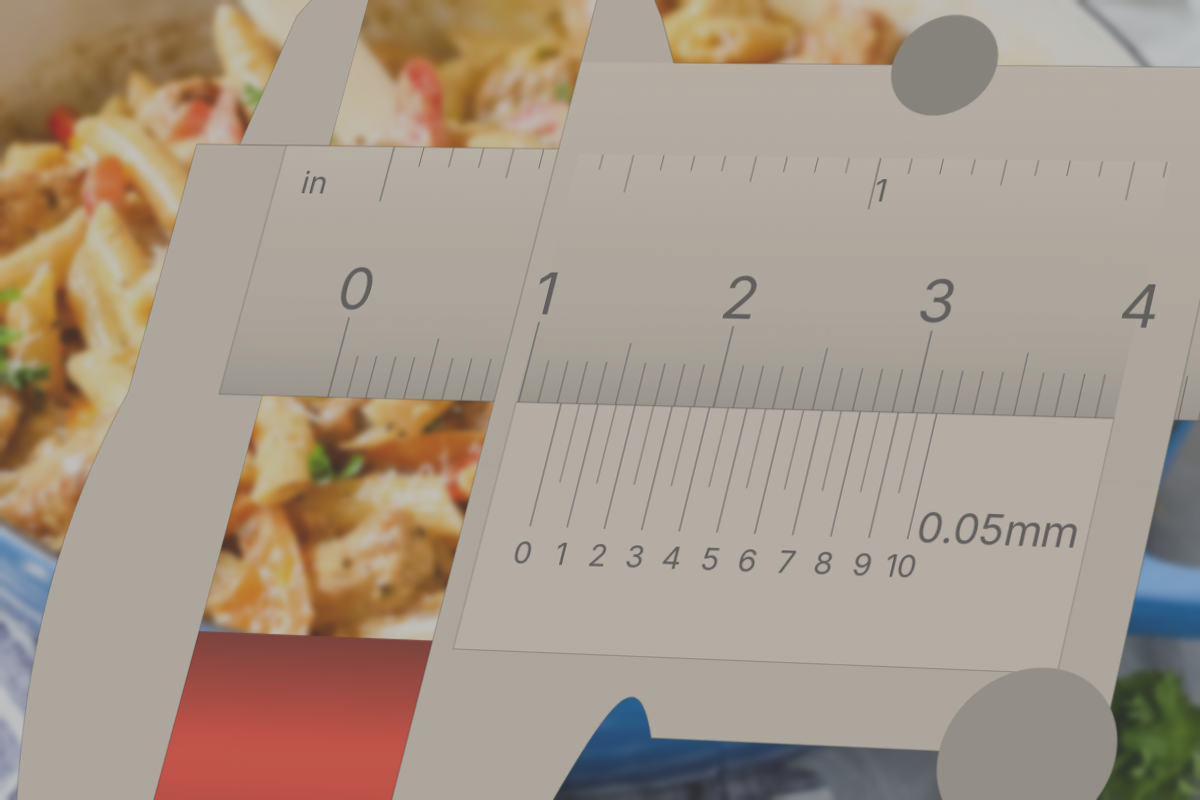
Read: value=12.2 unit=mm
